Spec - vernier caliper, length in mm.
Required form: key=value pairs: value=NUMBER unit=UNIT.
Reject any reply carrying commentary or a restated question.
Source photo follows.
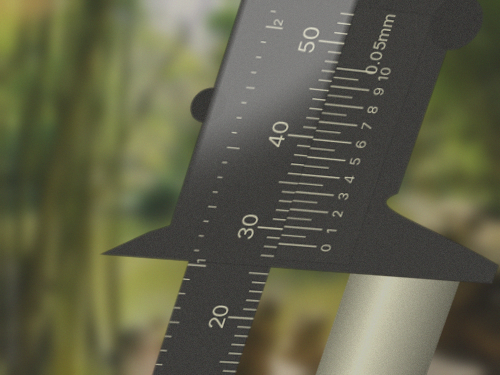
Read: value=28.4 unit=mm
